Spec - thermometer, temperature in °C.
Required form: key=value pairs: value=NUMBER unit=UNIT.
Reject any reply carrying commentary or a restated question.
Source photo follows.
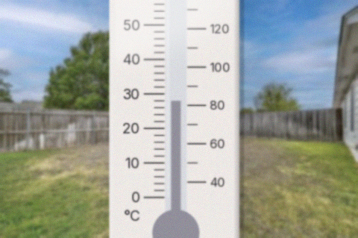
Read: value=28 unit=°C
